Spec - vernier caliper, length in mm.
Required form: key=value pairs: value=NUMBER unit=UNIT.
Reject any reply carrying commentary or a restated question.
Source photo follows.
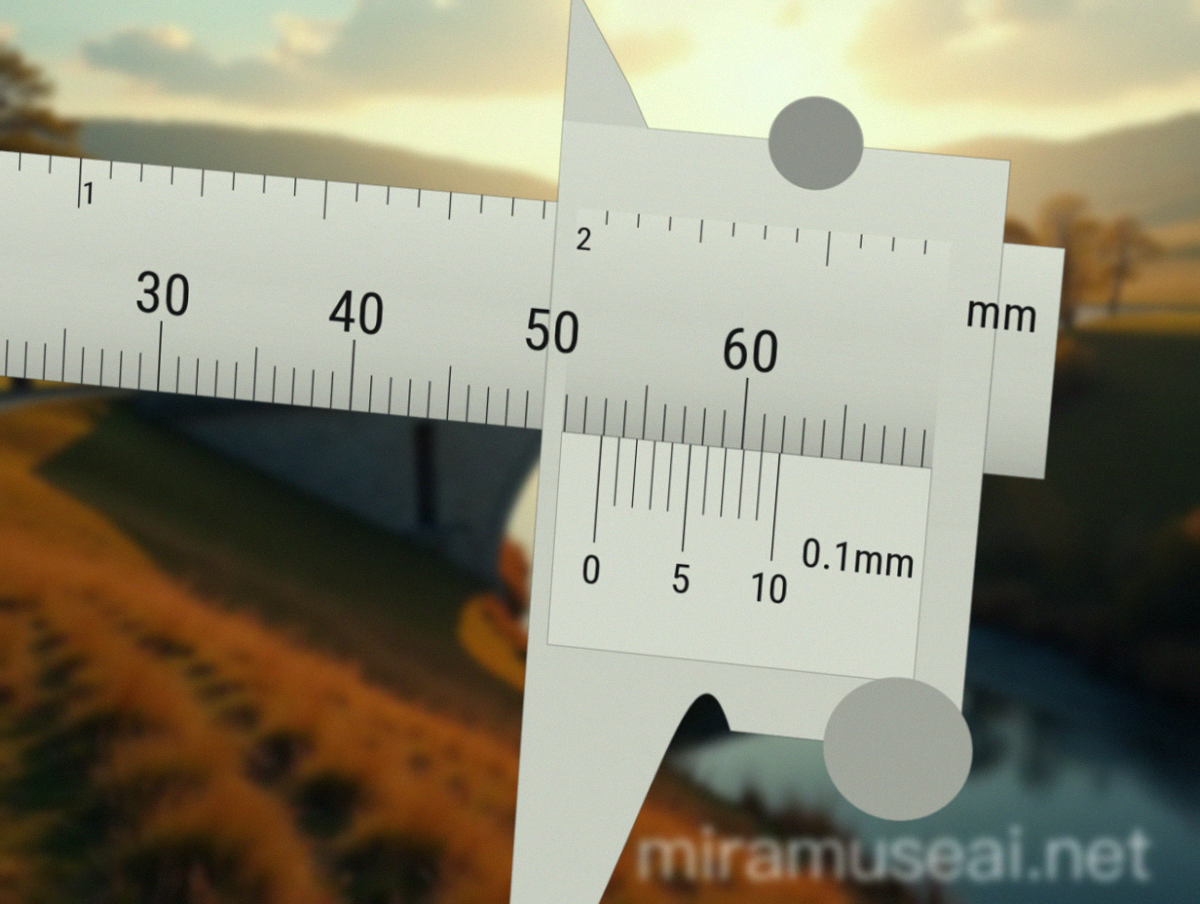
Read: value=52.9 unit=mm
